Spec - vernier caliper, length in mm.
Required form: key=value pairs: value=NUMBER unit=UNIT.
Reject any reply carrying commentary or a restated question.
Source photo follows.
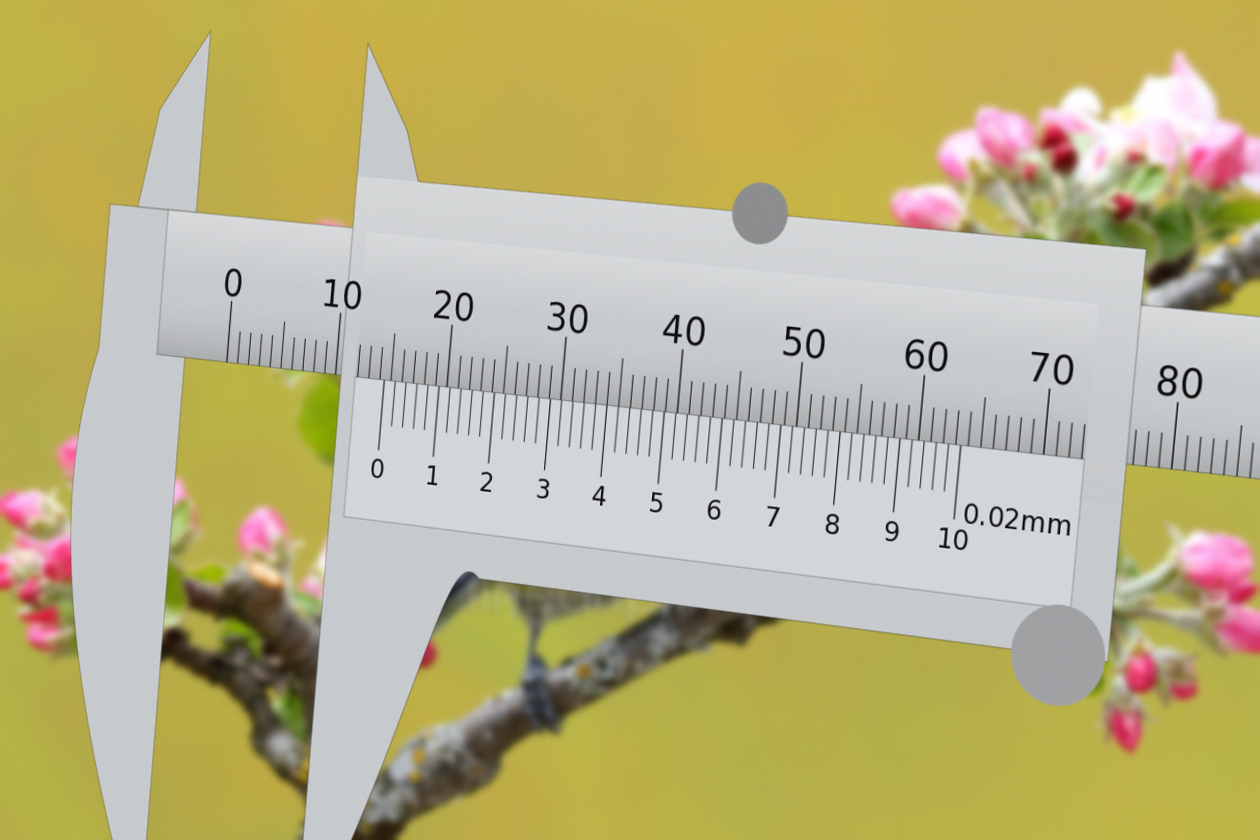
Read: value=14.4 unit=mm
